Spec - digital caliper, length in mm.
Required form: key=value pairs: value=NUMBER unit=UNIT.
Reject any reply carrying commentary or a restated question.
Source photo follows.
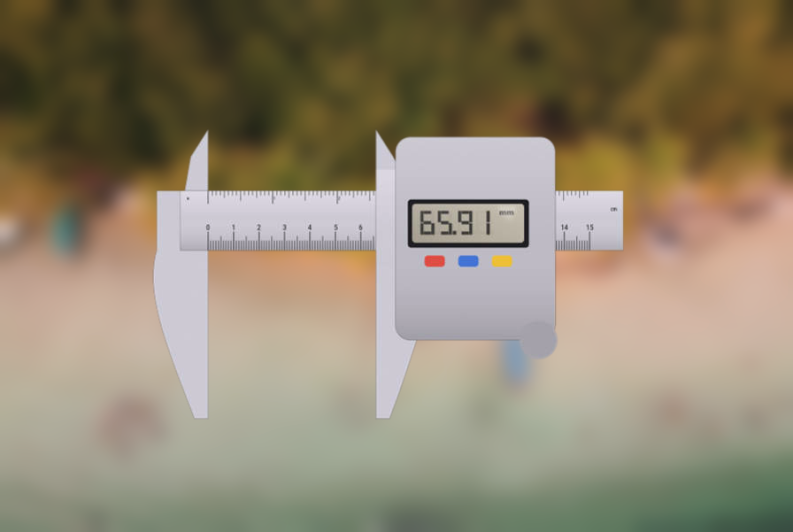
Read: value=65.91 unit=mm
